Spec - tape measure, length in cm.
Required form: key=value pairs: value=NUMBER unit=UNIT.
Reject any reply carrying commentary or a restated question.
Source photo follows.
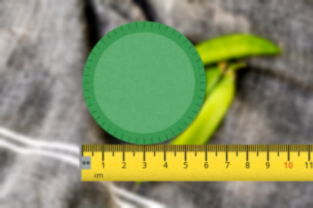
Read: value=6 unit=cm
